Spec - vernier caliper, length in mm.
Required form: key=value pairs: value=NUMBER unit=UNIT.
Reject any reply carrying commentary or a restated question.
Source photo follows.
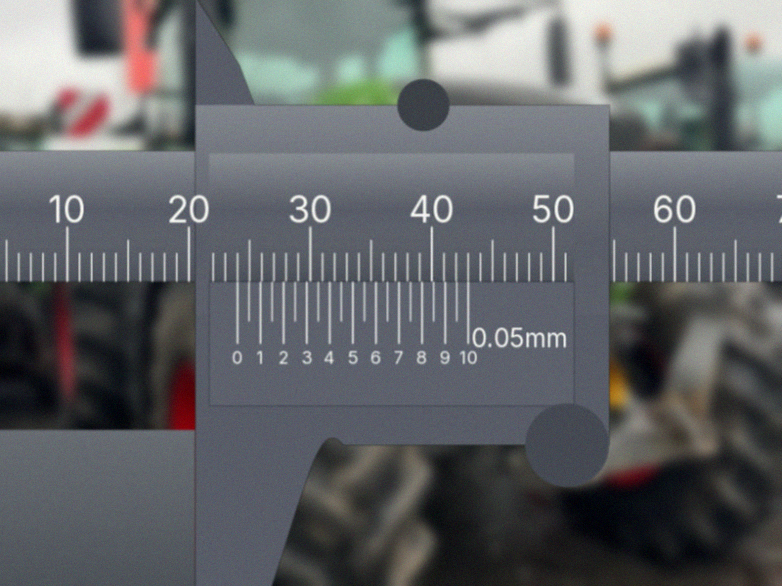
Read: value=24.0 unit=mm
